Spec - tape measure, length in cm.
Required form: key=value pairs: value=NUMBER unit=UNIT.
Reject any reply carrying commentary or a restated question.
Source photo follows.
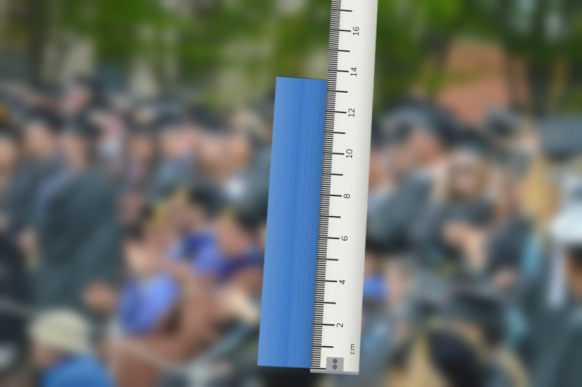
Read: value=13.5 unit=cm
